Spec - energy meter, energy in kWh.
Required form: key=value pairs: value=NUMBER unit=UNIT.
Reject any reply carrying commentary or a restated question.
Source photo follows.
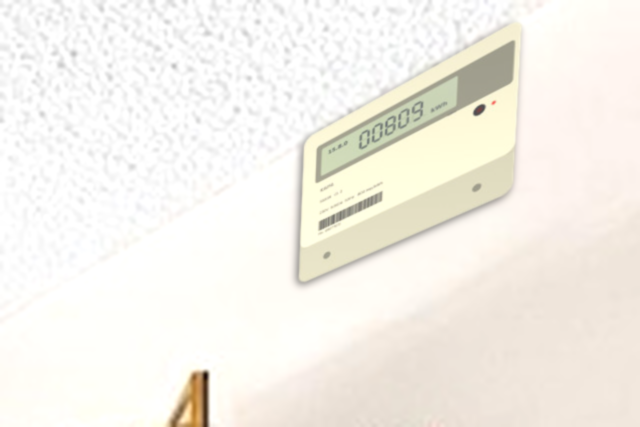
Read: value=809 unit=kWh
